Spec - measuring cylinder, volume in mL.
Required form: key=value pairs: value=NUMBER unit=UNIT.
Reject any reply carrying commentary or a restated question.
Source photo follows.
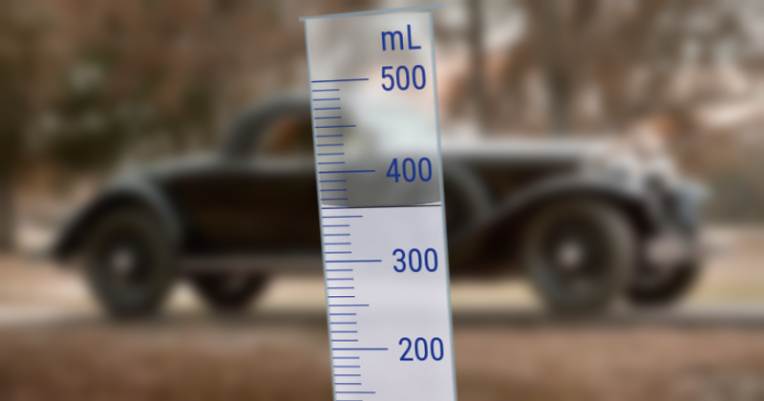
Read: value=360 unit=mL
